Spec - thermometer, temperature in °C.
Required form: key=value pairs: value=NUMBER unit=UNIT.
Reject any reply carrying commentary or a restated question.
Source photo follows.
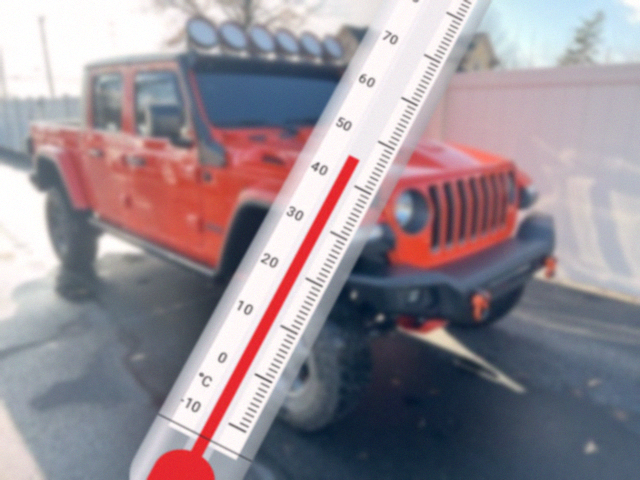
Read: value=45 unit=°C
